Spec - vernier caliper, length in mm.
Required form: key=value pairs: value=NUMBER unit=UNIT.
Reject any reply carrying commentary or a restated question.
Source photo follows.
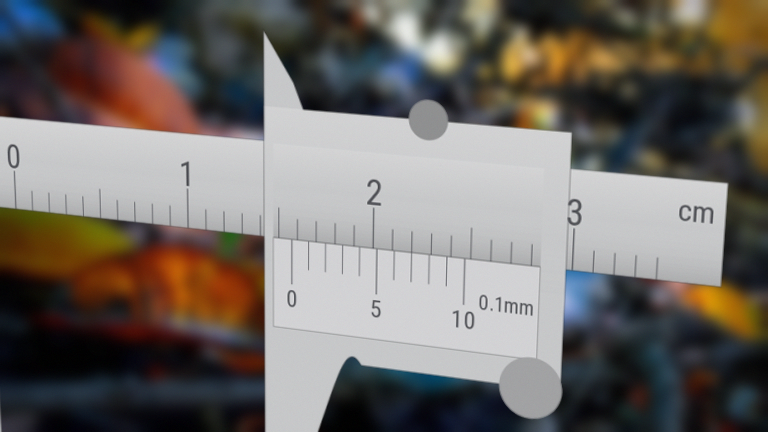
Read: value=15.7 unit=mm
